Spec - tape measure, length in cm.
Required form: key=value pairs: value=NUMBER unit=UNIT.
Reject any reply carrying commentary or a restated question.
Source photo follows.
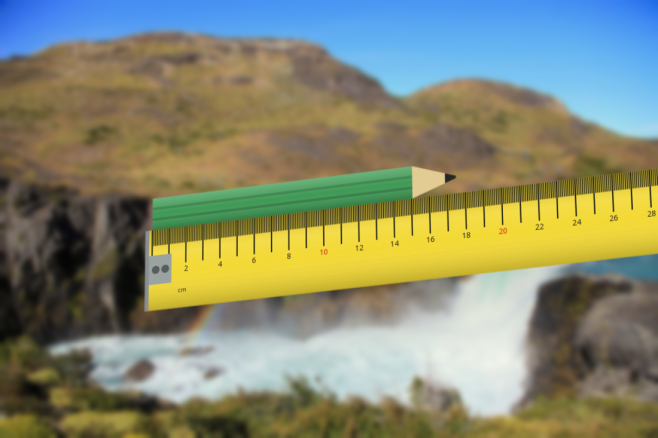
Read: value=17.5 unit=cm
